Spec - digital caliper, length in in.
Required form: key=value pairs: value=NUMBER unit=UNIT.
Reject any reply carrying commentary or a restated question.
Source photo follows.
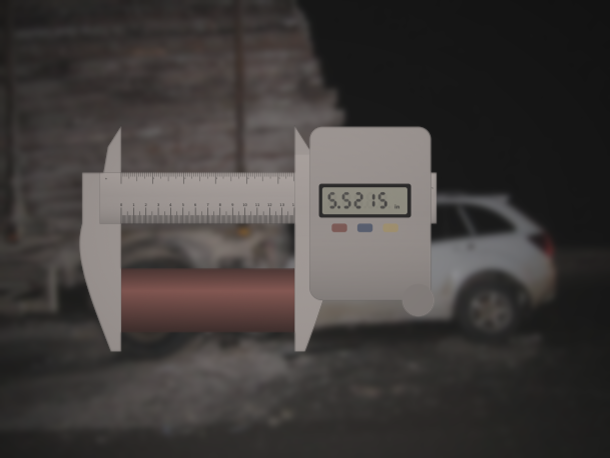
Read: value=5.5215 unit=in
